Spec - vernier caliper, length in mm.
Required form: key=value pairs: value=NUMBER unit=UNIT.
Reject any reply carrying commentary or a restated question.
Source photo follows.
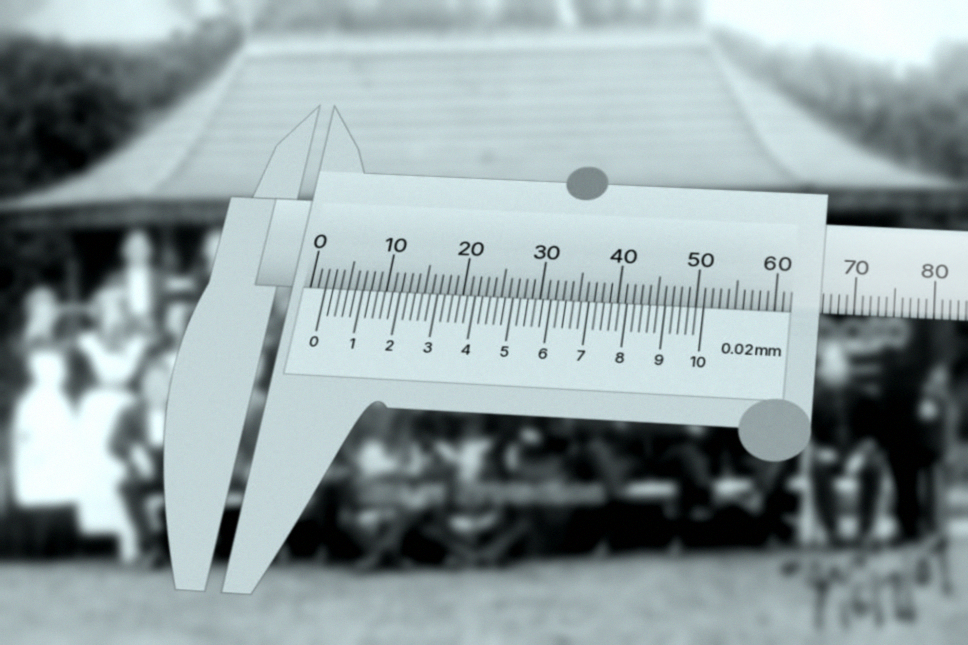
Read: value=2.0 unit=mm
